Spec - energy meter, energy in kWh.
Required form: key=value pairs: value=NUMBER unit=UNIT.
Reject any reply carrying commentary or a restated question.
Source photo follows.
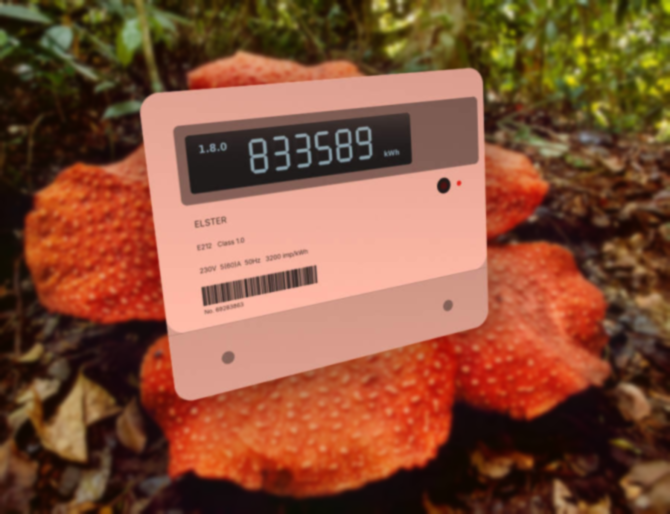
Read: value=833589 unit=kWh
